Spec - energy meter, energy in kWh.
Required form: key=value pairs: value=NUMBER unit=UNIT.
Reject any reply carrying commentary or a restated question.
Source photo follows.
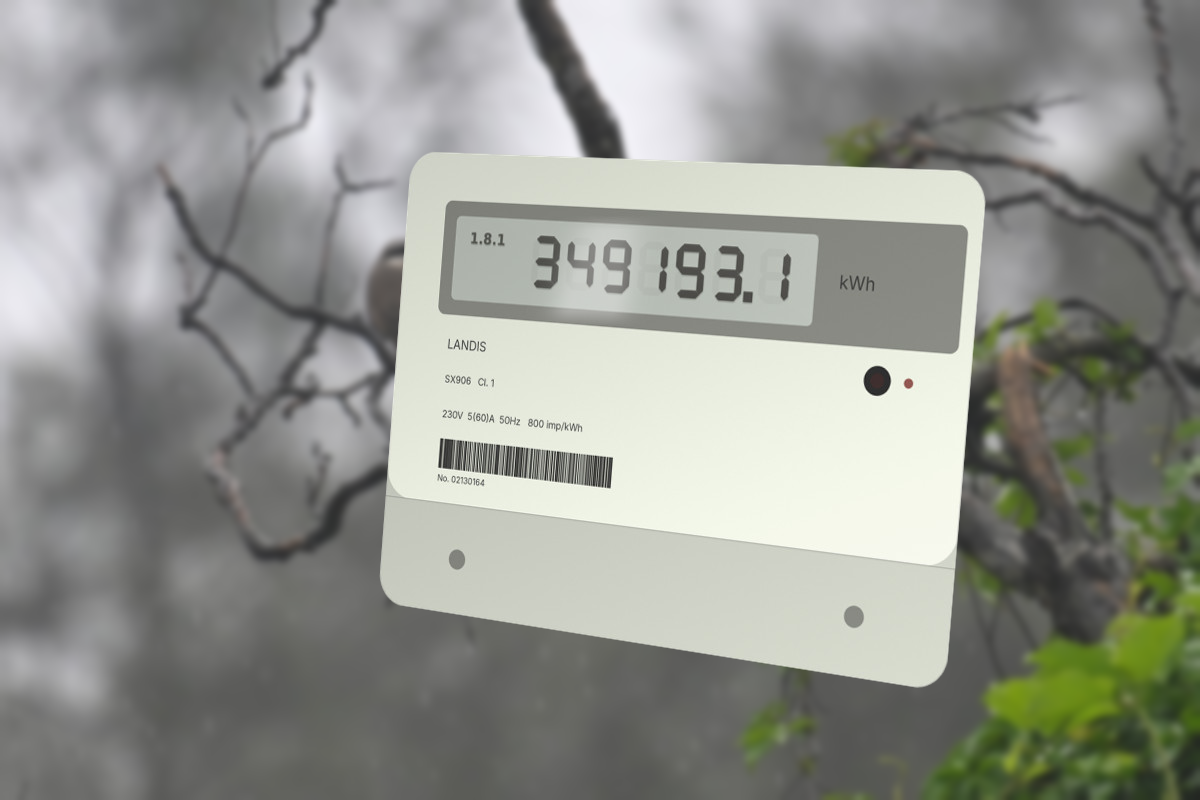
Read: value=349193.1 unit=kWh
